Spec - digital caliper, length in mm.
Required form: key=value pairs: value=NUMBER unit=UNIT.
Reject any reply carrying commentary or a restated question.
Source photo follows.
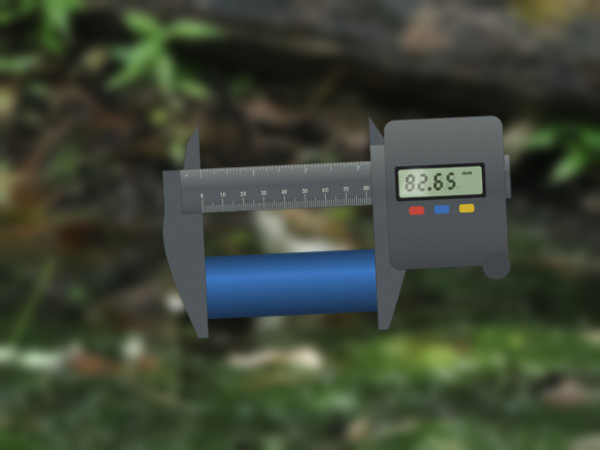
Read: value=82.65 unit=mm
